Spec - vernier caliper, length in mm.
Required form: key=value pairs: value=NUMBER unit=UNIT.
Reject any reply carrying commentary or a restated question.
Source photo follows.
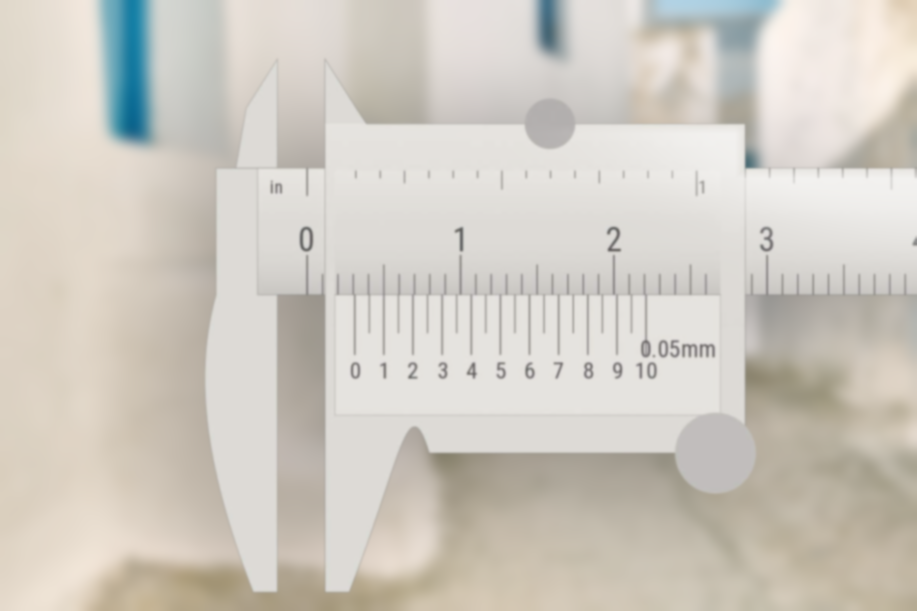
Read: value=3.1 unit=mm
